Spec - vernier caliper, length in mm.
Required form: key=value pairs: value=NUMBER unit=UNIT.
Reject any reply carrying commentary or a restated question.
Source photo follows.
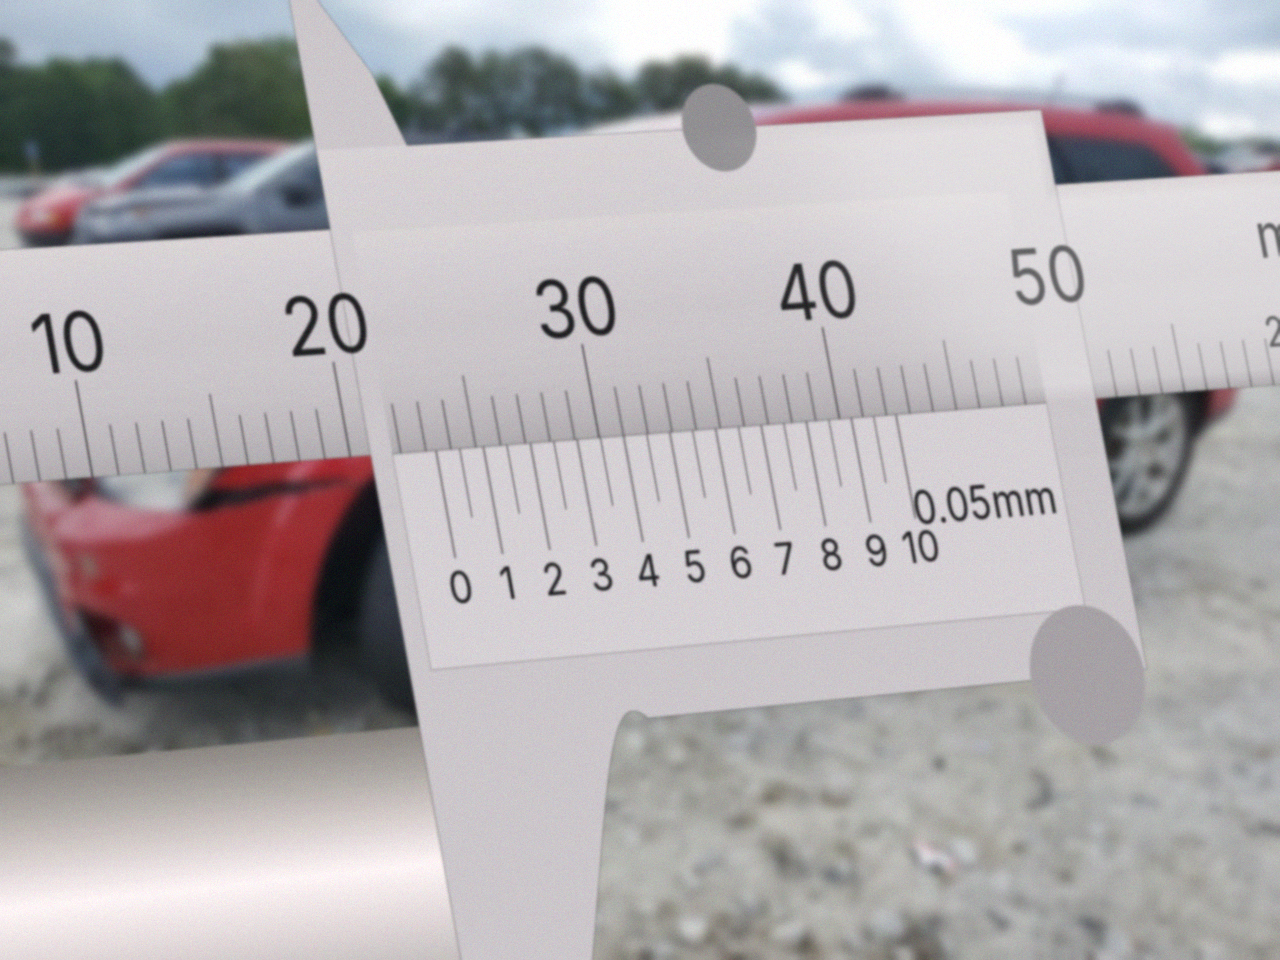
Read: value=23.4 unit=mm
